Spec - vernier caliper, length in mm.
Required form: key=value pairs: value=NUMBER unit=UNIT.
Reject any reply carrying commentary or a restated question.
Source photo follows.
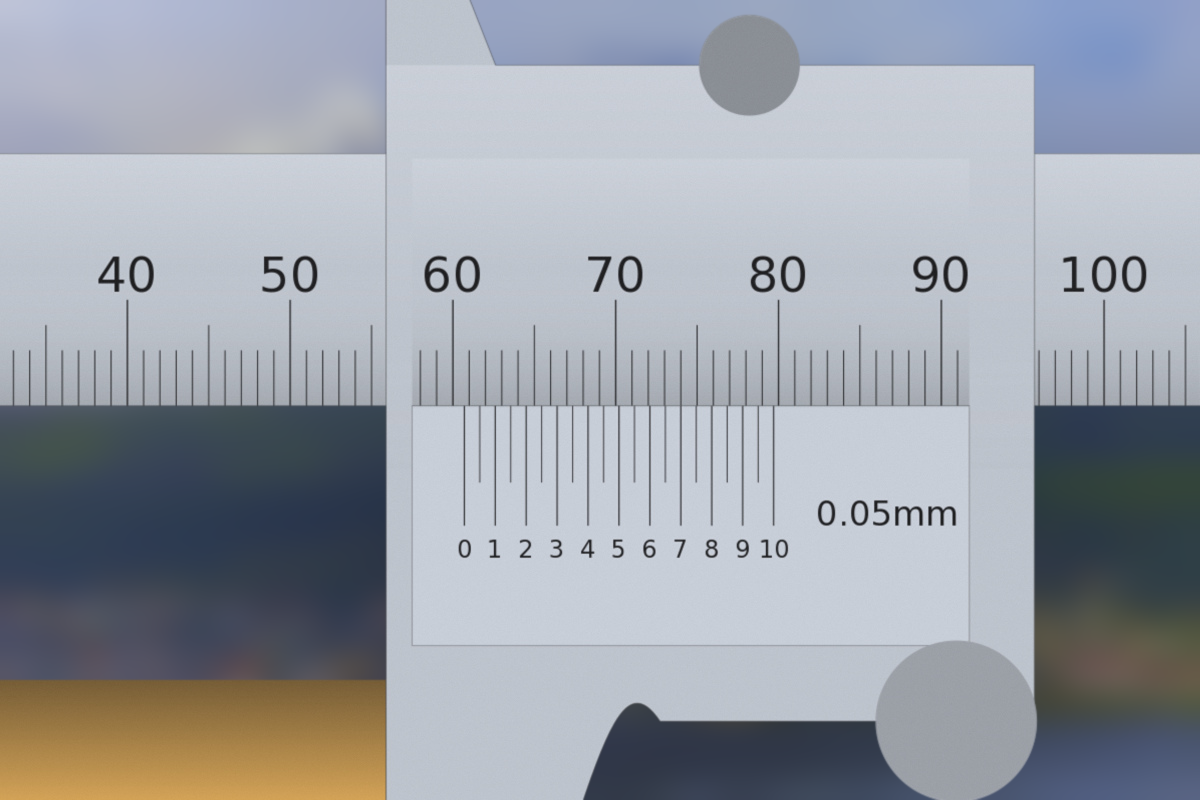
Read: value=60.7 unit=mm
